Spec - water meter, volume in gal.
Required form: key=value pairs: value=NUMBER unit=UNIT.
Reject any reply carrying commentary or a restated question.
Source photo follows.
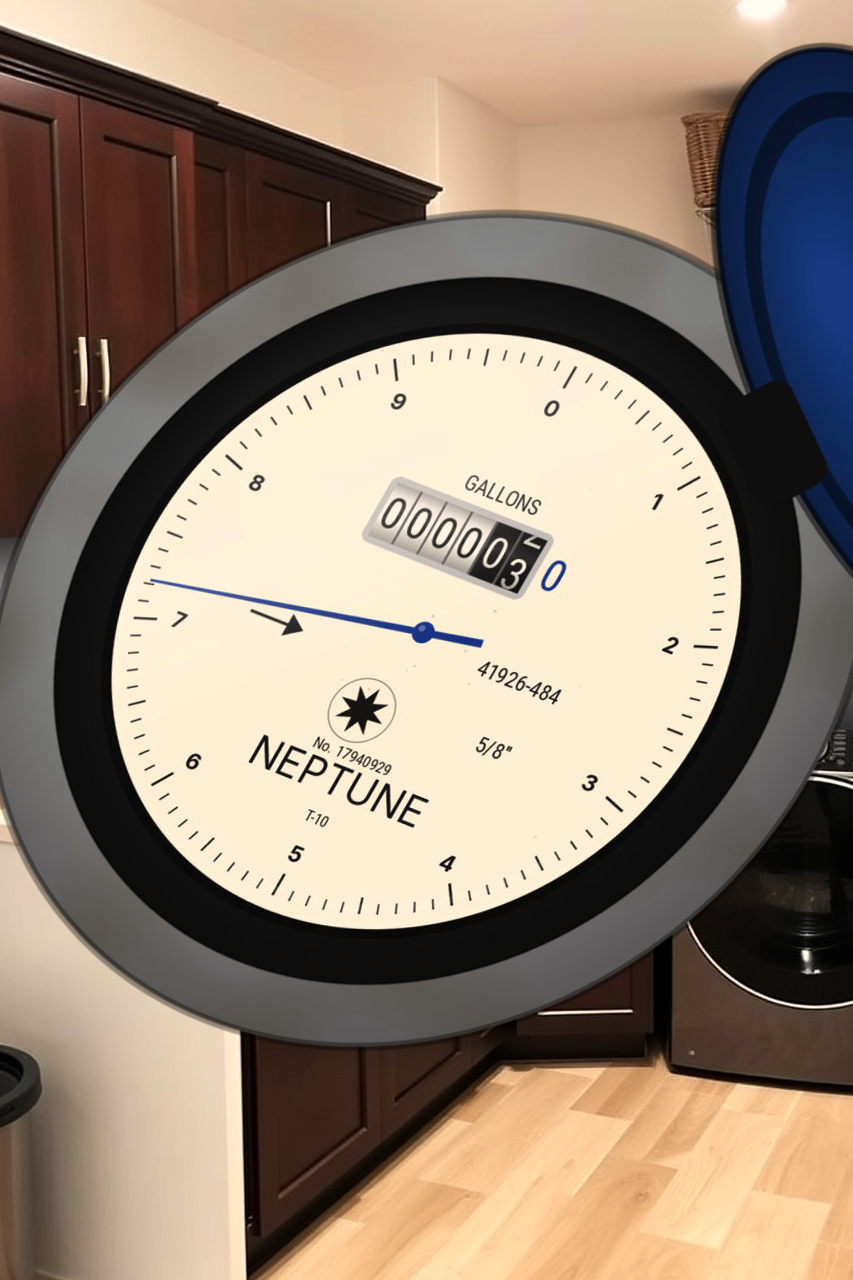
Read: value=27.2 unit=gal
